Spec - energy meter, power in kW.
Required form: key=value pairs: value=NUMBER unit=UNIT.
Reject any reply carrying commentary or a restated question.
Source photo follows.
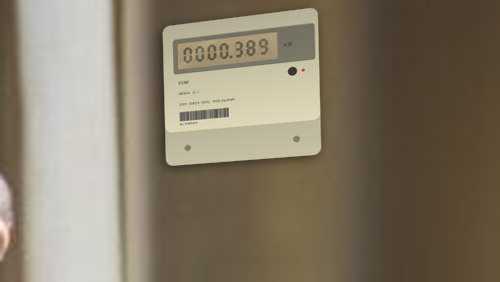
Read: value=0.389 unit=kW
